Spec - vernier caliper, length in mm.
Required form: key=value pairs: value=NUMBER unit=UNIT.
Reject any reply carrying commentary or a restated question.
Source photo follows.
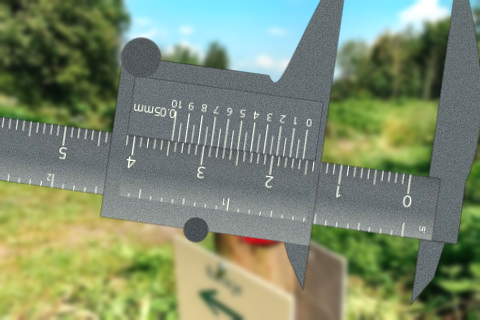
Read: value=15.6 unit=mm
